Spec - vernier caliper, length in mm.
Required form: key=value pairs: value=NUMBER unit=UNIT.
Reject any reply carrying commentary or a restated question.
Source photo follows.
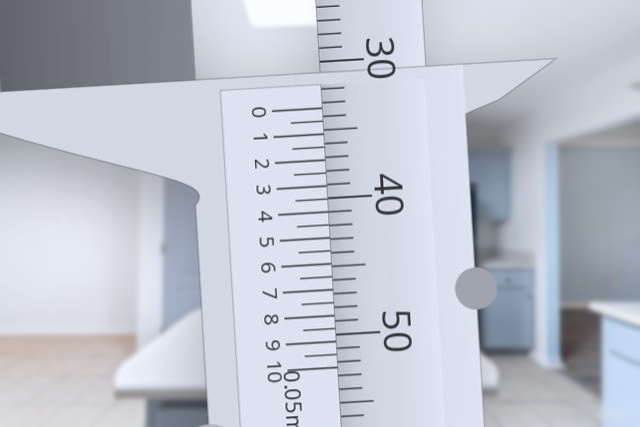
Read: value=33.4 unit=mm
